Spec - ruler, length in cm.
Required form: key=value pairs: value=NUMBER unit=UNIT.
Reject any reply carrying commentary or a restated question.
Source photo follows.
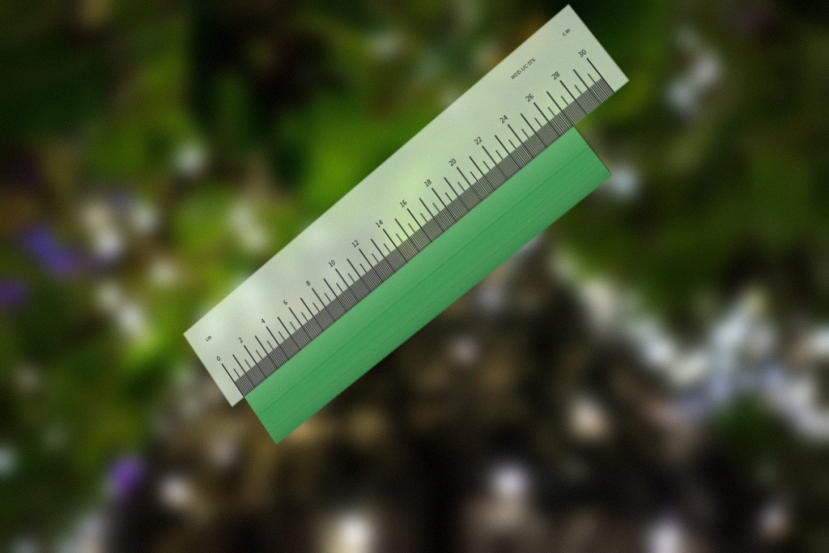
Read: value=27 unit=cm
